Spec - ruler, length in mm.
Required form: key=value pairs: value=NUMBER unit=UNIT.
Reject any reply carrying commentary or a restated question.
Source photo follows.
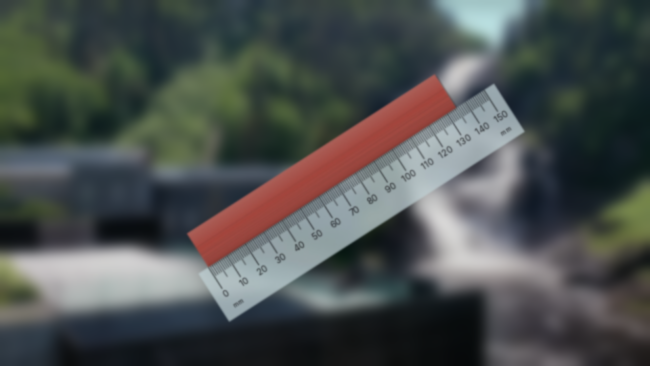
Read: value=135 unit=mm
